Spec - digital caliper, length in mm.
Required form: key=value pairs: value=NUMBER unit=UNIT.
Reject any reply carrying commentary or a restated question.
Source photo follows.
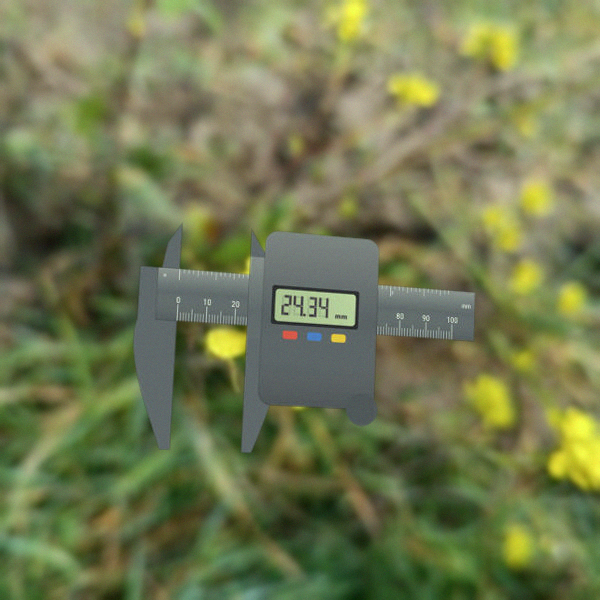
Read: value=24.34 unit=mm
